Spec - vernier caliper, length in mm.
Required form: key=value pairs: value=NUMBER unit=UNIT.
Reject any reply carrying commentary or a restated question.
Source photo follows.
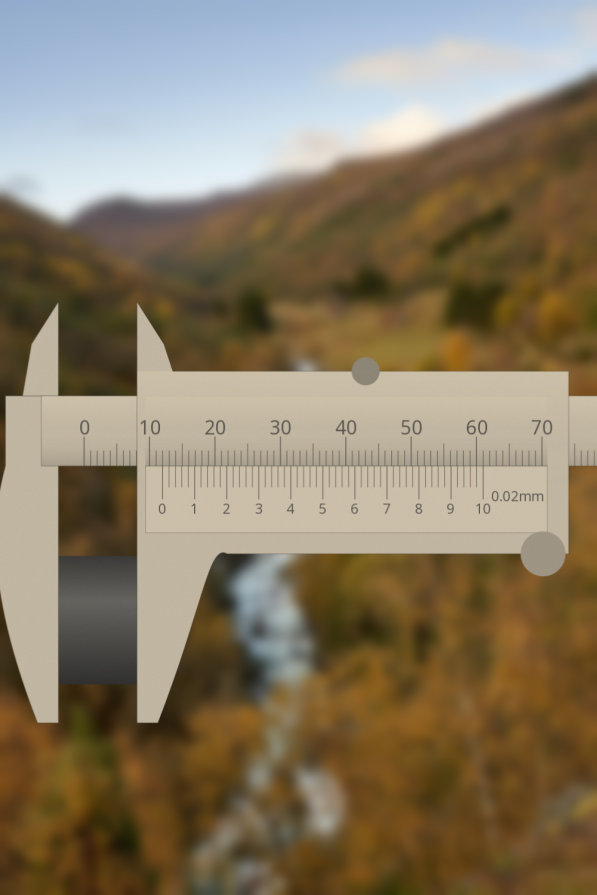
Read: value=12.0 unit=mm
